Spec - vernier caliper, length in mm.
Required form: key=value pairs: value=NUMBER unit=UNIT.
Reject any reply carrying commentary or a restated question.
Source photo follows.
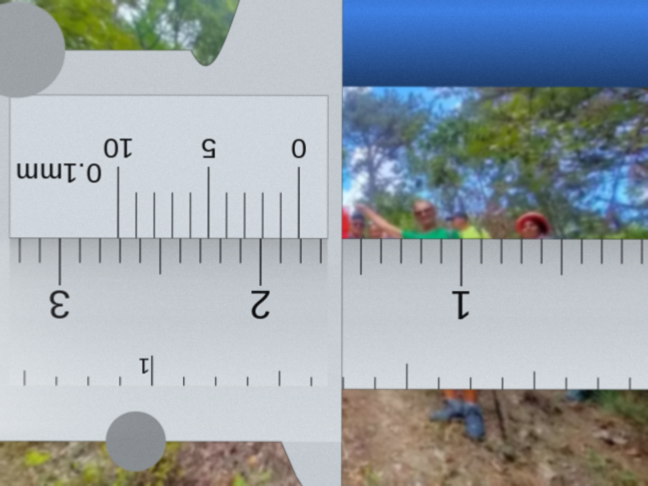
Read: value=18.1 unit=mm
